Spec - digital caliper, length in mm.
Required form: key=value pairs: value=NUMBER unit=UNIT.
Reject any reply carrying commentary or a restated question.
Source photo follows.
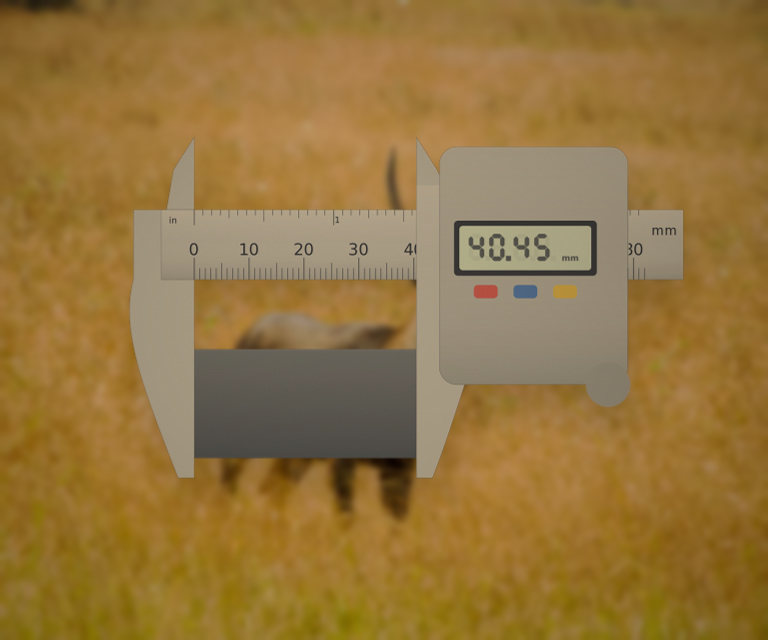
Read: value=40.45 unit=mm
